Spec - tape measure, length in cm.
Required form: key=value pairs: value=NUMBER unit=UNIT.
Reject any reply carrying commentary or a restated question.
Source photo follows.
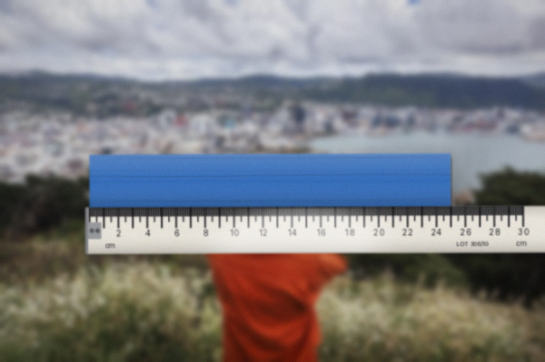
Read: value=25 unit=cm
